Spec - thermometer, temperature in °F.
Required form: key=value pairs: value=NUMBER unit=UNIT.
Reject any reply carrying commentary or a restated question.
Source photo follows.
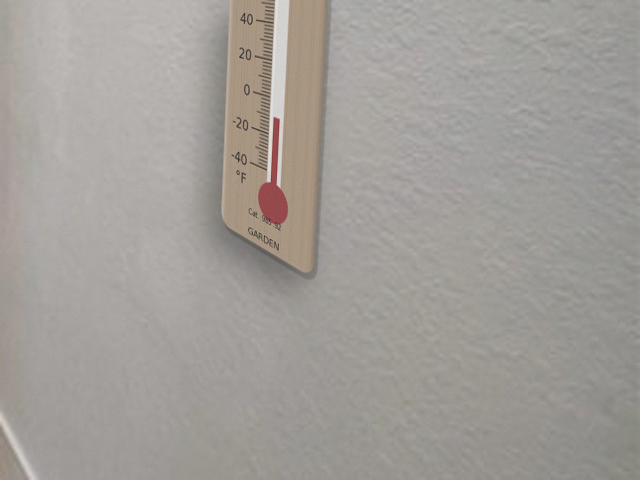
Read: value=-10 unit=°F
